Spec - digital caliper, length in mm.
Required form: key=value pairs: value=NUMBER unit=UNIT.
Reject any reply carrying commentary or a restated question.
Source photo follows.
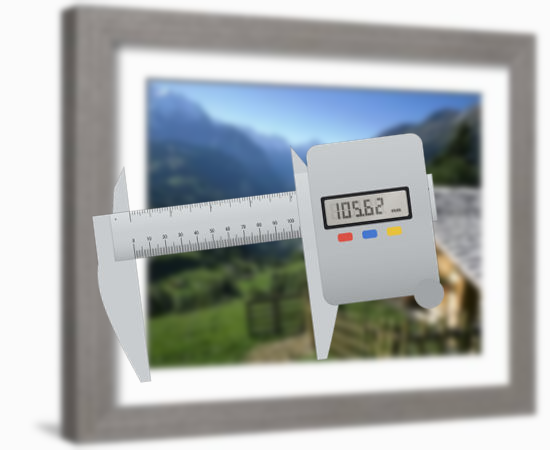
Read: value=105.62 unit=mm
